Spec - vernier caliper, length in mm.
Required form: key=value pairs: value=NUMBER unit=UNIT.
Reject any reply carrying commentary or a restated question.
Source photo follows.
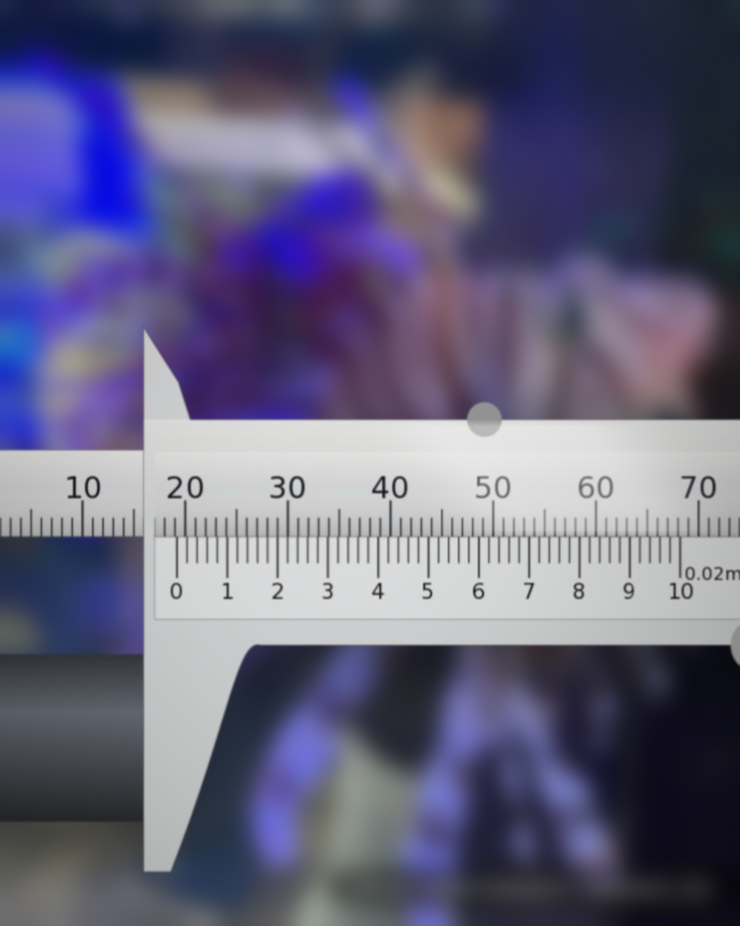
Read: value=19.2 unit=mm
